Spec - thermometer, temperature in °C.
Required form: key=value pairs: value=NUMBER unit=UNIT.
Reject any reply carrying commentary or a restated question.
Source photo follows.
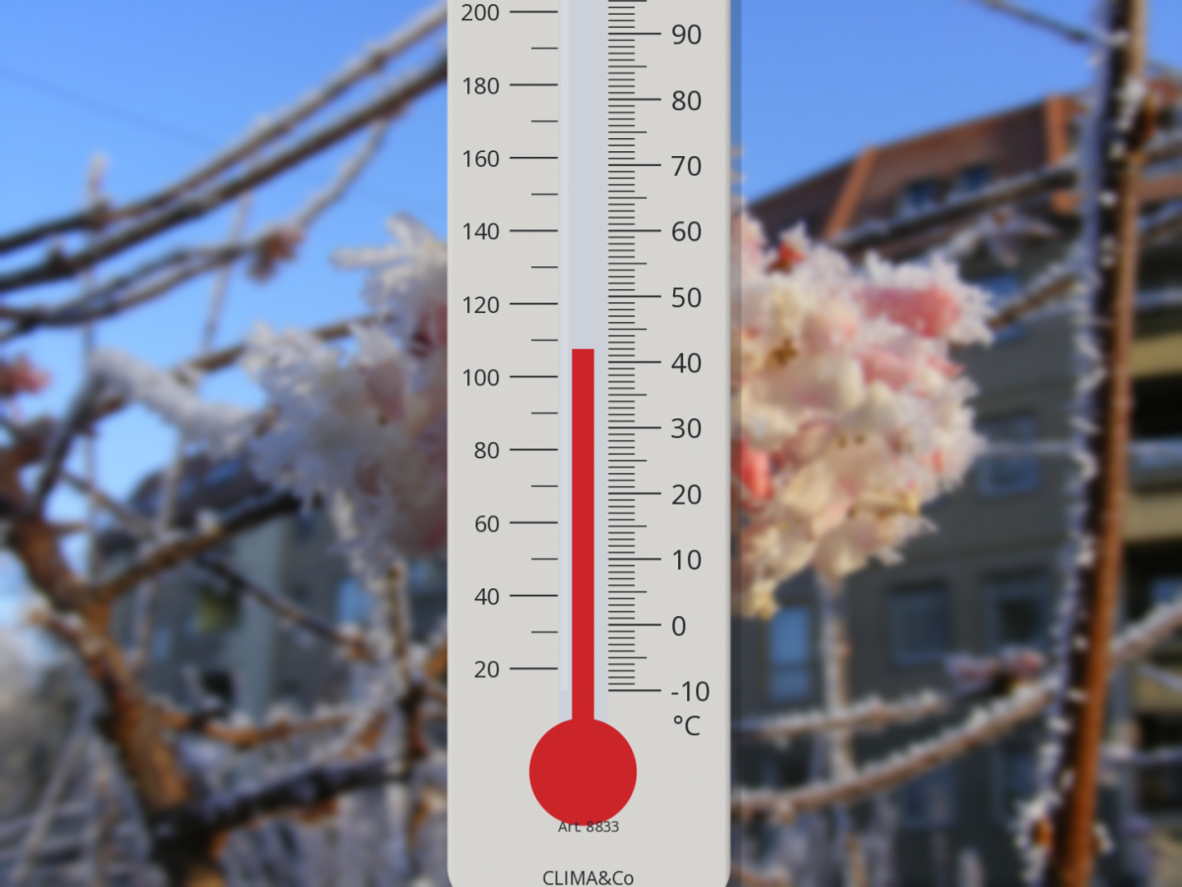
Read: value=42 unit=°C
